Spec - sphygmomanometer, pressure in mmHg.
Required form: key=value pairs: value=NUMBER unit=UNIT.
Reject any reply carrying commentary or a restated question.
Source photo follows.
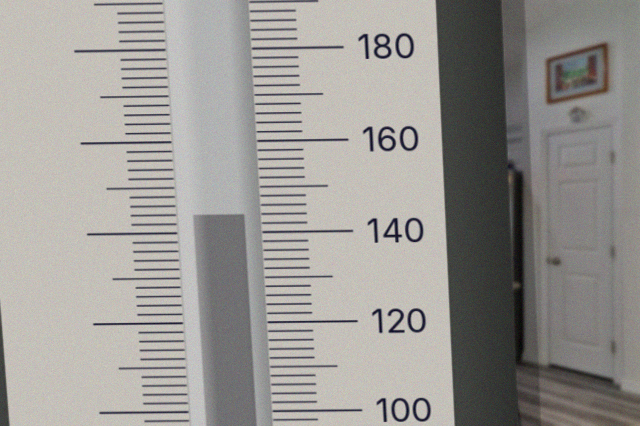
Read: value=144 unit=mmHg
